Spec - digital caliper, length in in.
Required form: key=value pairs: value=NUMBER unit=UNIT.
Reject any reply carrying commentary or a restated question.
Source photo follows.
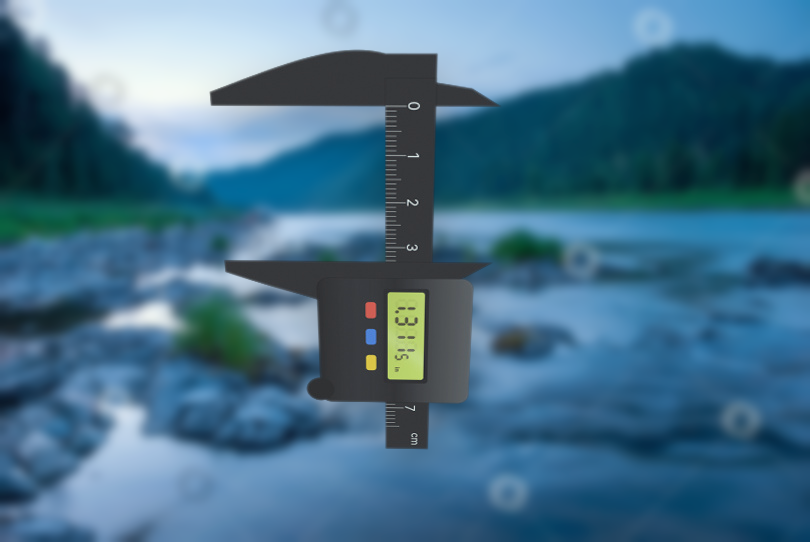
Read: value=1.3115 unit=in
